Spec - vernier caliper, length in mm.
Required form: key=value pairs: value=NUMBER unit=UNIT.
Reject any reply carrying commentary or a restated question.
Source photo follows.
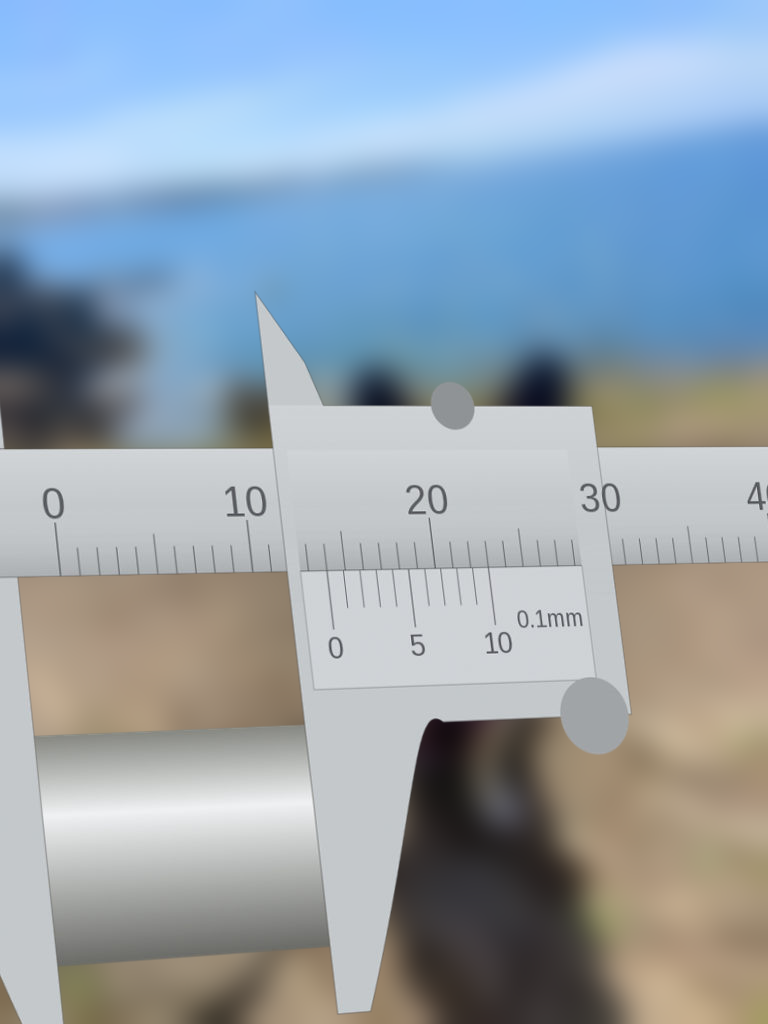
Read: value=14.0 unit=mm
